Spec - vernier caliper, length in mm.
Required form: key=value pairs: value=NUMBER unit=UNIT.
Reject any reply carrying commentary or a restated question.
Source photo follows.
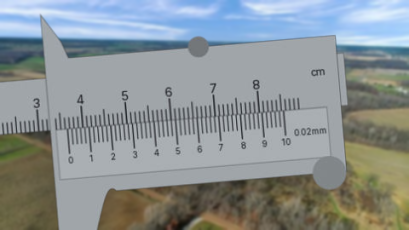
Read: value=36.5 unit=mm
